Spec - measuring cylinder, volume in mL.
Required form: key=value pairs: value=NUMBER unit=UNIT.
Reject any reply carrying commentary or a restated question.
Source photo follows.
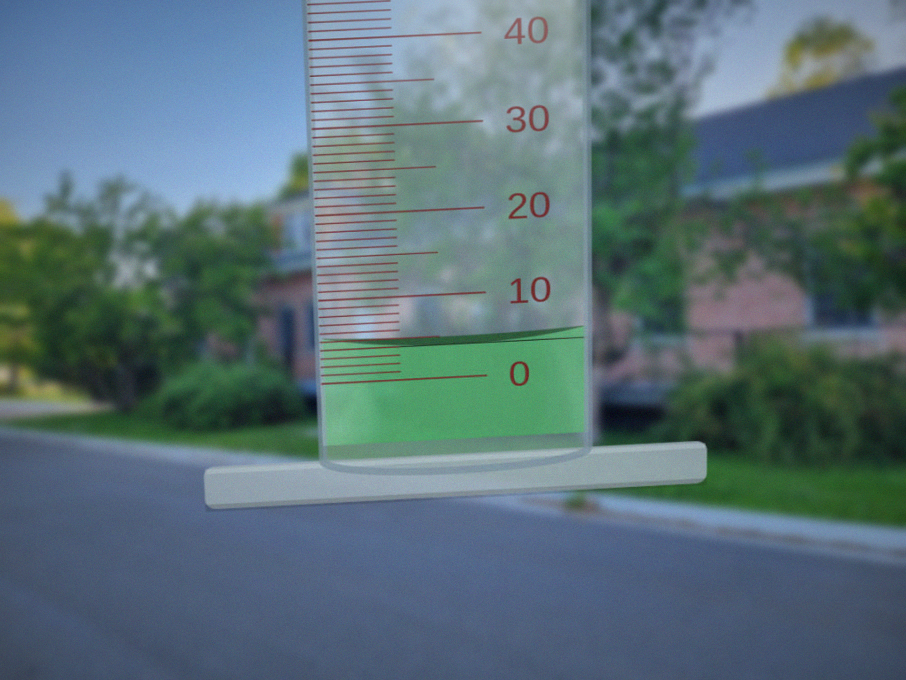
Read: value=4 unit=mL
